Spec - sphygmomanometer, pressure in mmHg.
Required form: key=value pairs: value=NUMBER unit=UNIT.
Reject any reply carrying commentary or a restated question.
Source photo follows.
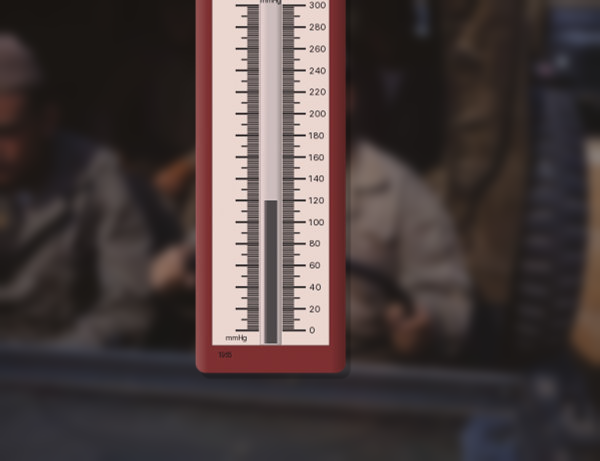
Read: value=120 unit=mmHg
